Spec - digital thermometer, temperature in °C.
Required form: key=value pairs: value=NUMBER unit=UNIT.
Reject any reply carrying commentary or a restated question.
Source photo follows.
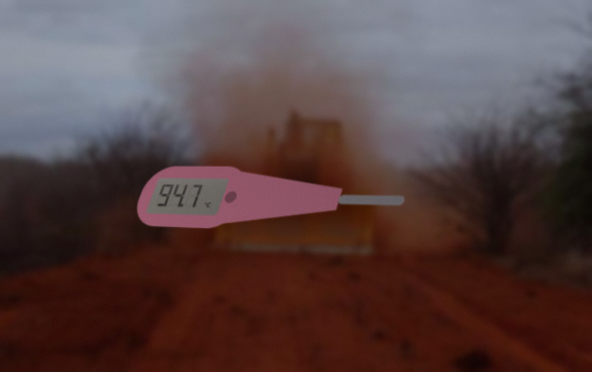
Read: value=94.7 unit=°C
